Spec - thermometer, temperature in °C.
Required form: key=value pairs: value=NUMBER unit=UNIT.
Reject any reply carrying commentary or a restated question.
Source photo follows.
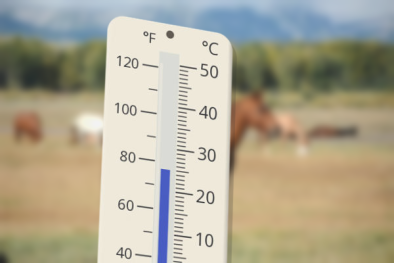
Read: value=25 unit=°C
